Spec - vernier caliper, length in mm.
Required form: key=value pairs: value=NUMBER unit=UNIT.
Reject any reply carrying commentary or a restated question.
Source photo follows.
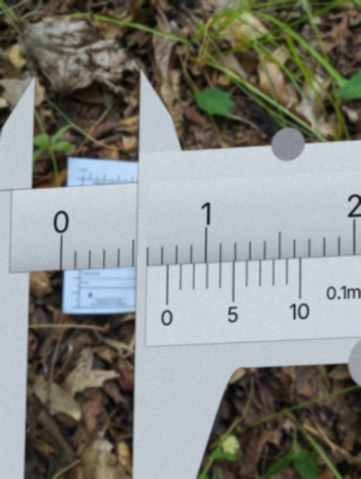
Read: value=7.4 unit=mm
